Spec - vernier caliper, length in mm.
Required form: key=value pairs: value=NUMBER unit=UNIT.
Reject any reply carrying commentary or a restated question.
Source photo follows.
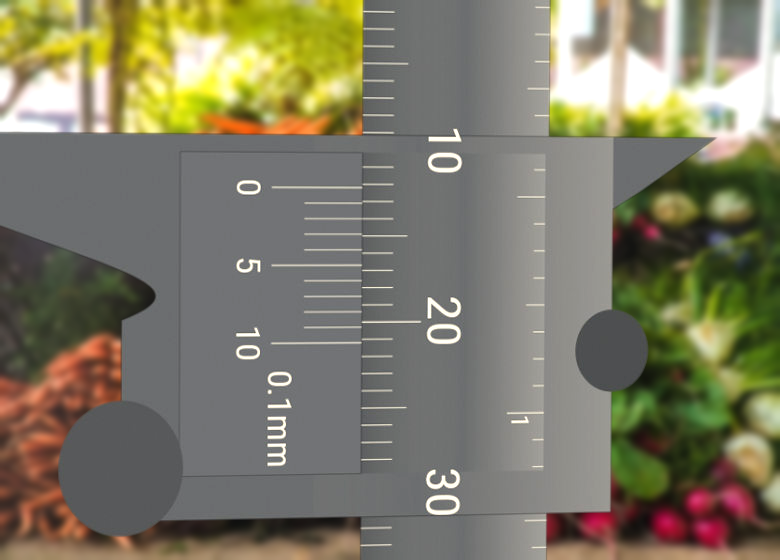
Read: value=12.2 unit=mm
